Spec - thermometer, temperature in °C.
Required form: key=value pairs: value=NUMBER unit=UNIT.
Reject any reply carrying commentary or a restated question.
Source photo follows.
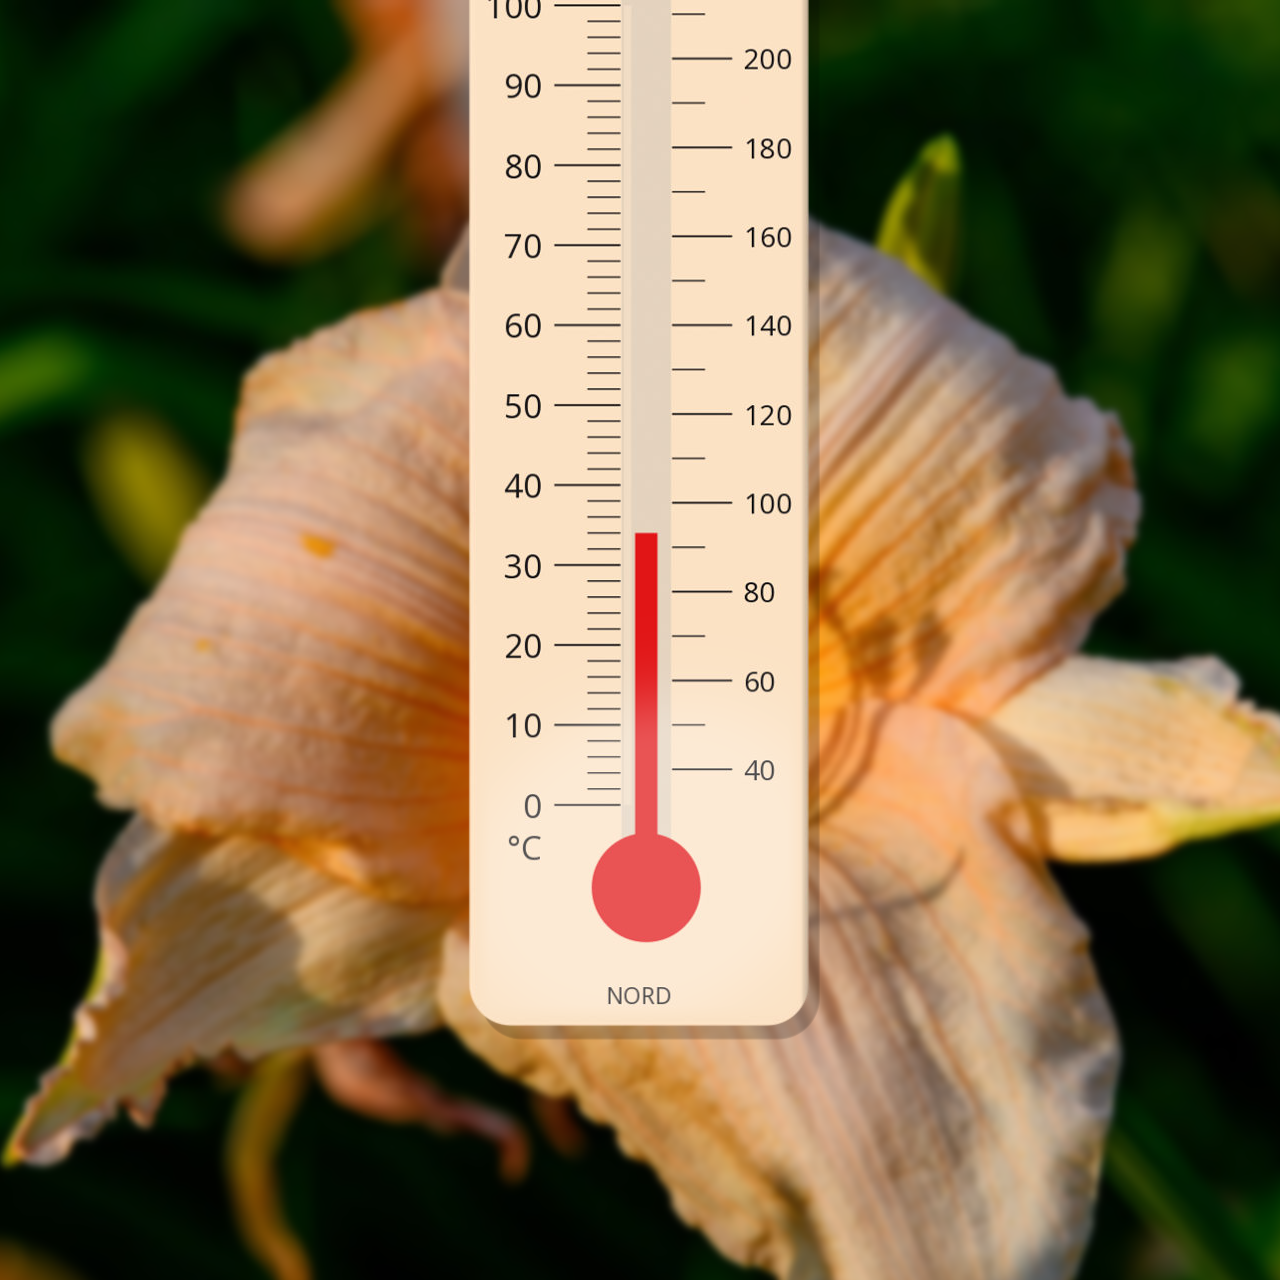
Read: value=34 unit=°C
